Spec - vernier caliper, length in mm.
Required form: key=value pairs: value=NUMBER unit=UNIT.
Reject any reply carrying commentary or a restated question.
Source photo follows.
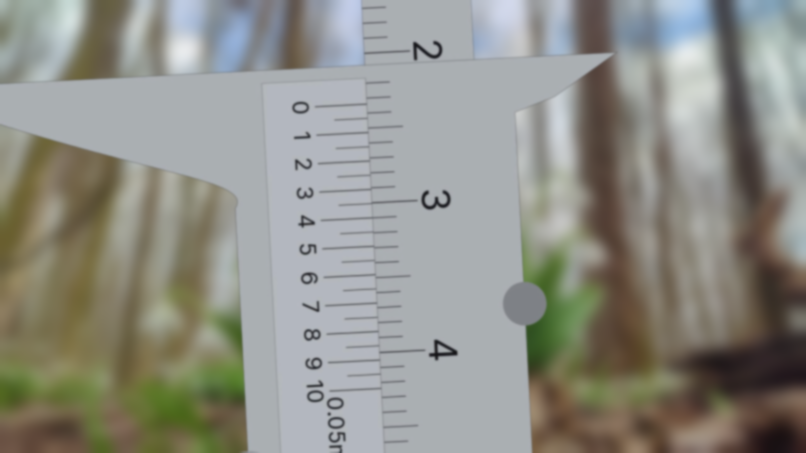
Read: value=23.4 unit=mm
